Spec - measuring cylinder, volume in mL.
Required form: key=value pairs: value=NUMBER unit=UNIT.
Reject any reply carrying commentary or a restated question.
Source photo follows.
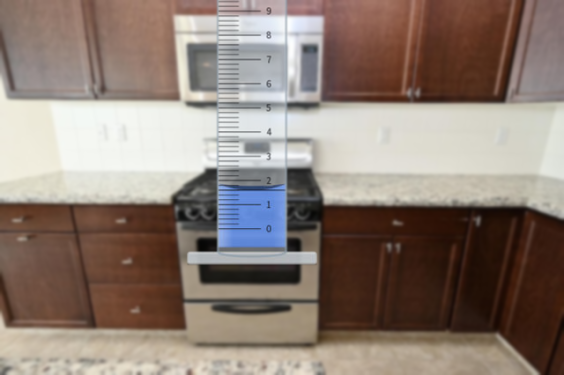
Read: value=1.6 unit=mL
